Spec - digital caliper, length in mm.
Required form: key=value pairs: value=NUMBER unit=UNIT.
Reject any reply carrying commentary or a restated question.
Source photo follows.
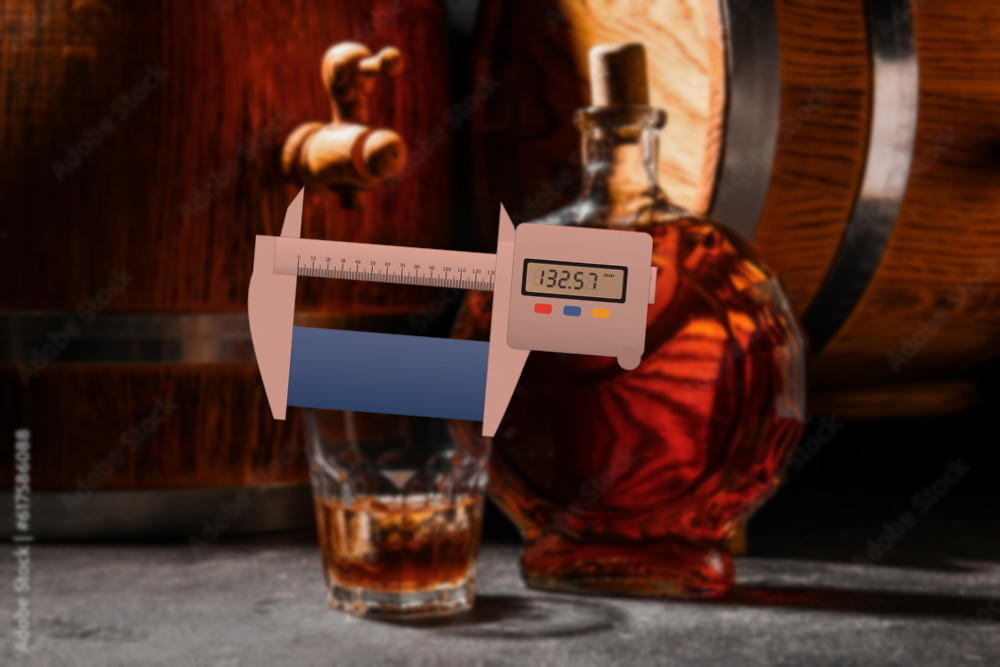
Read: value=132.57 unit=mm
